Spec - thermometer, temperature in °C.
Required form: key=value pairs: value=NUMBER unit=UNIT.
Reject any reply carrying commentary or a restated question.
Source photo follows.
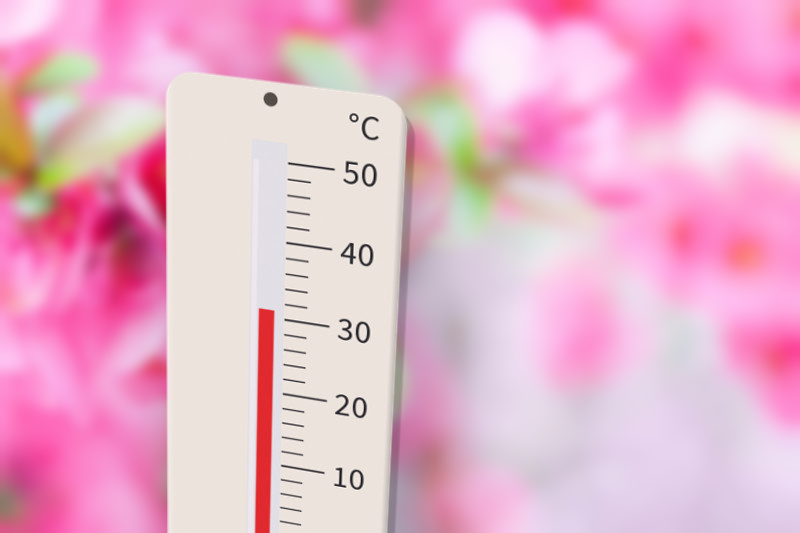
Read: value=31 unit=°C
